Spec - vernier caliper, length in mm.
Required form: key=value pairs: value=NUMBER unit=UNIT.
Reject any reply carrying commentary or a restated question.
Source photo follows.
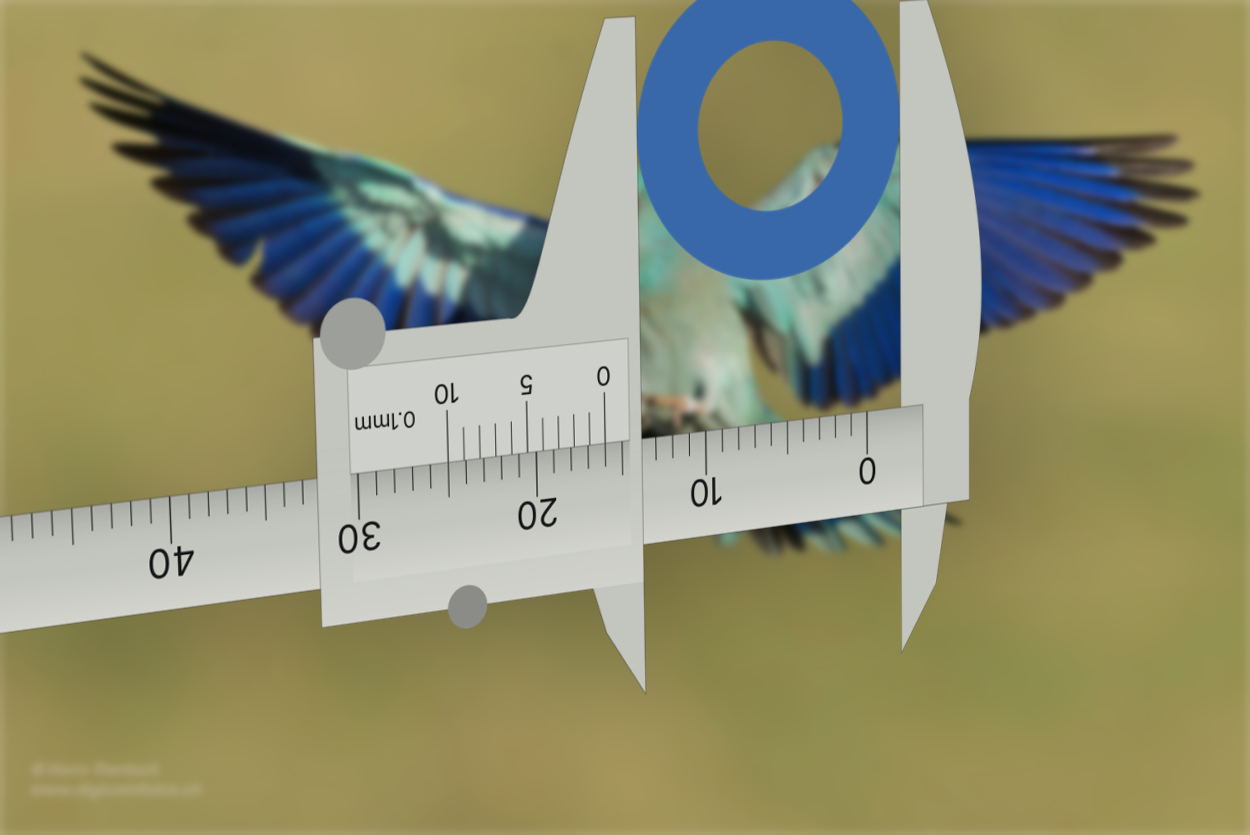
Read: value=16.0 unit=mm
